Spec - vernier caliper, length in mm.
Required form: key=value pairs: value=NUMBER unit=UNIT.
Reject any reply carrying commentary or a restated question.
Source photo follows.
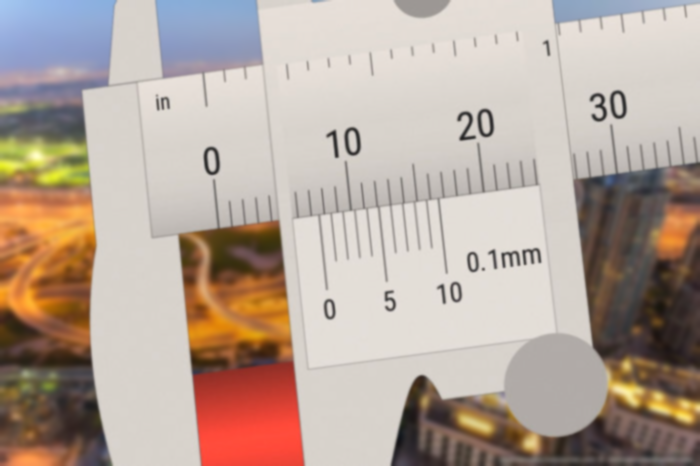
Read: value=7.6 unit=mm
